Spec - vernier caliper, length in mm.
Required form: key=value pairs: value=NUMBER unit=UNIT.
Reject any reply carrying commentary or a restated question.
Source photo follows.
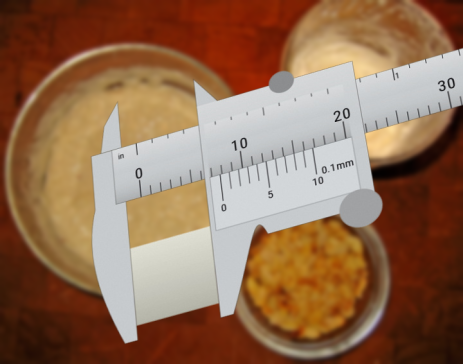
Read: value=7.8 unit=mm
